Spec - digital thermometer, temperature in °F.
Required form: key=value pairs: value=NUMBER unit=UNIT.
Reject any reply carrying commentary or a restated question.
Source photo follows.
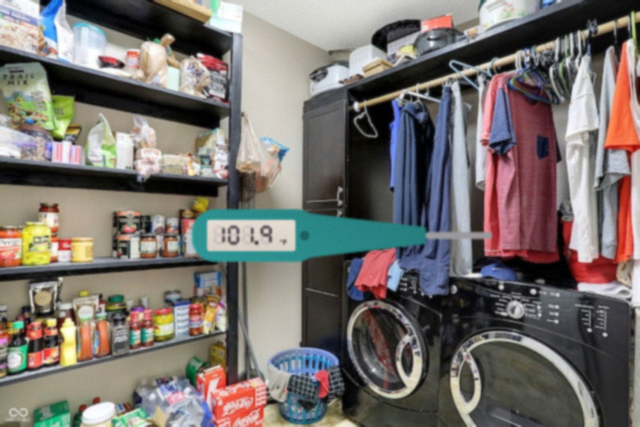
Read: value=101.9 unit=°F
